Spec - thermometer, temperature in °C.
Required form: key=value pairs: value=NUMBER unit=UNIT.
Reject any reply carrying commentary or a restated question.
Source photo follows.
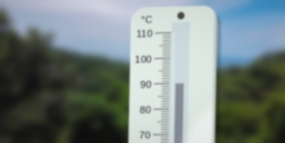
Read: value=90 unit=°C
